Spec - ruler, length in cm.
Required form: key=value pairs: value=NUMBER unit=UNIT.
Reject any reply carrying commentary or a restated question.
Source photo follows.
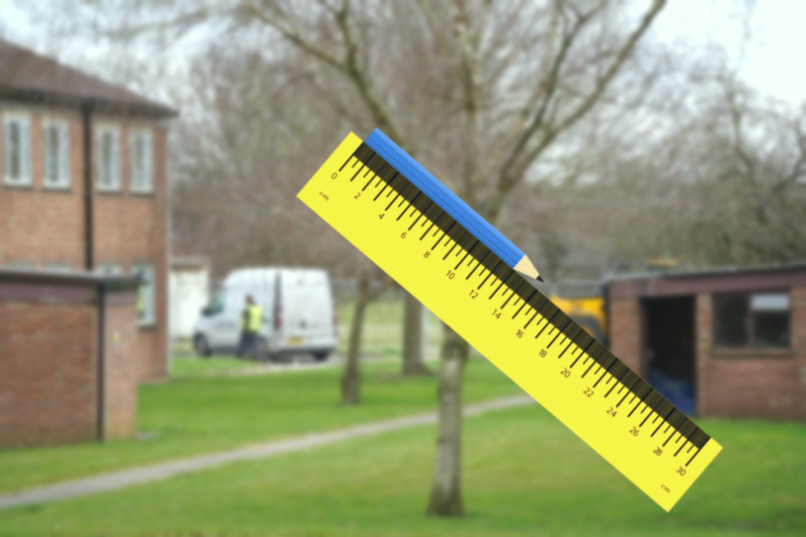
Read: value=15 unit=cm
